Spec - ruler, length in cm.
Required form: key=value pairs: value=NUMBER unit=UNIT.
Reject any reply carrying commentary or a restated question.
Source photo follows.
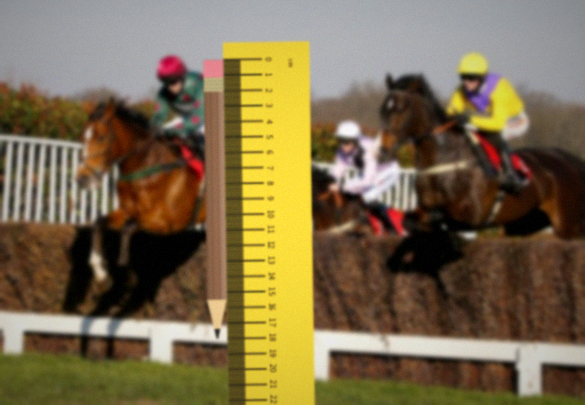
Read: value=18 unit=cm
